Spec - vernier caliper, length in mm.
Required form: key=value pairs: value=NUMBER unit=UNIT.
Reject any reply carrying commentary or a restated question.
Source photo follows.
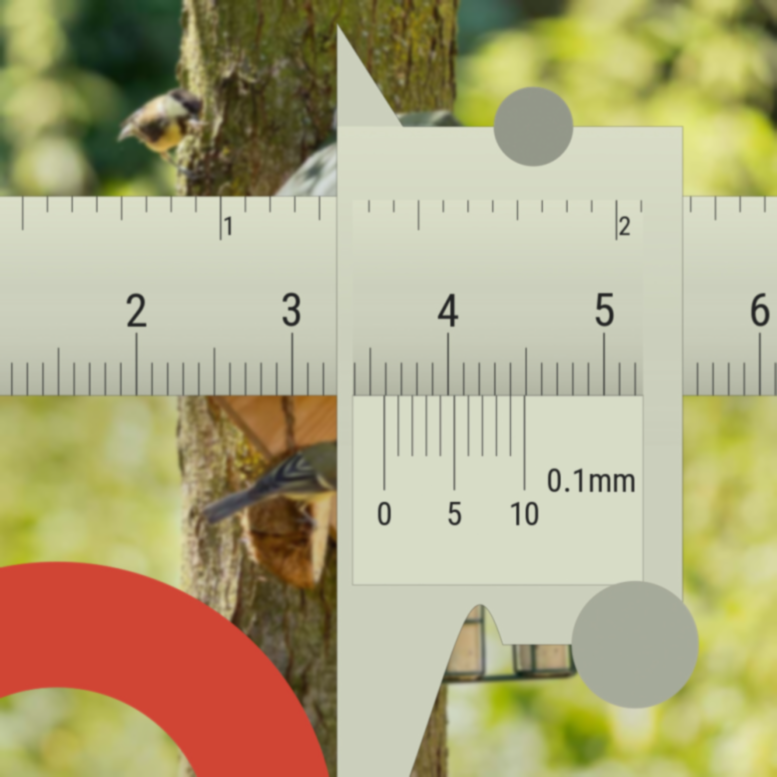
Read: value=35.9 unit=mm
